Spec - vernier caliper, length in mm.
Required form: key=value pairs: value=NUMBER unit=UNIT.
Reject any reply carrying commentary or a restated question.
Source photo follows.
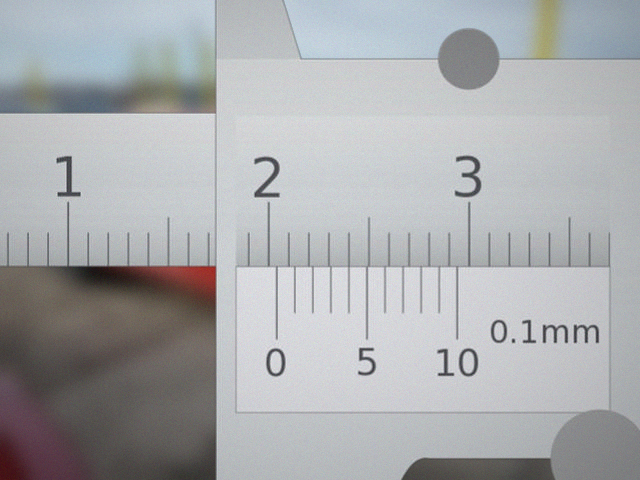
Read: value=20.4 unit=mm
